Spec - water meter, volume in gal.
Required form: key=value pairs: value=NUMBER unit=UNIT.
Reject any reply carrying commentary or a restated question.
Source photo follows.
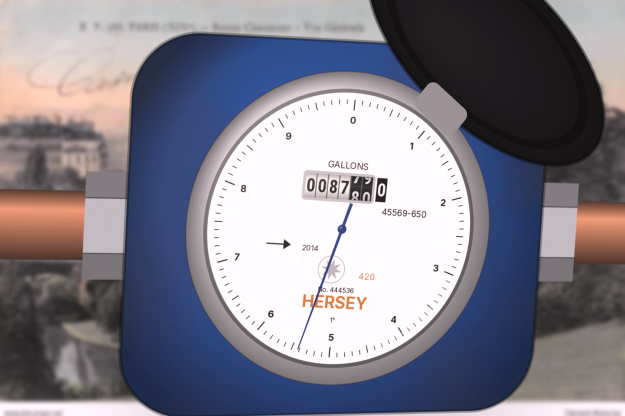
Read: value=87795.4 unit=gal
